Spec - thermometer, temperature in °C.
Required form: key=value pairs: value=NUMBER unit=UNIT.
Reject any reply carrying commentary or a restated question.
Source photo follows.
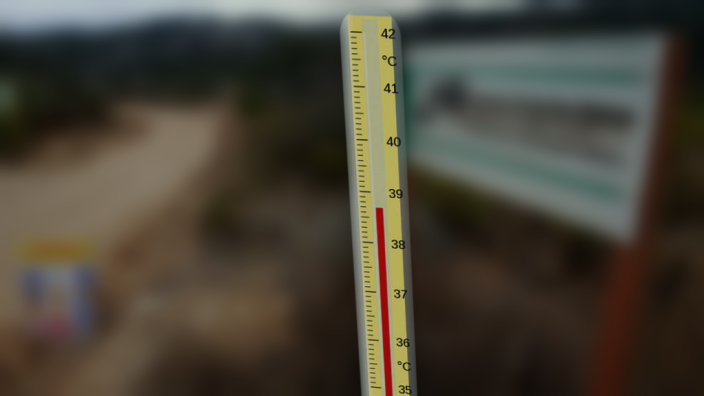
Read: value=38.7 unit=°C
